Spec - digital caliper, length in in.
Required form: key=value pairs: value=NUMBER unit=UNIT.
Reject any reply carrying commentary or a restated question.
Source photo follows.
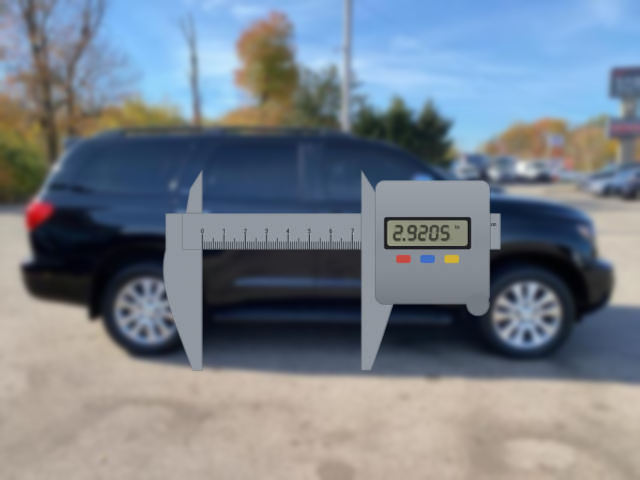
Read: value=2.9205 unit=in
